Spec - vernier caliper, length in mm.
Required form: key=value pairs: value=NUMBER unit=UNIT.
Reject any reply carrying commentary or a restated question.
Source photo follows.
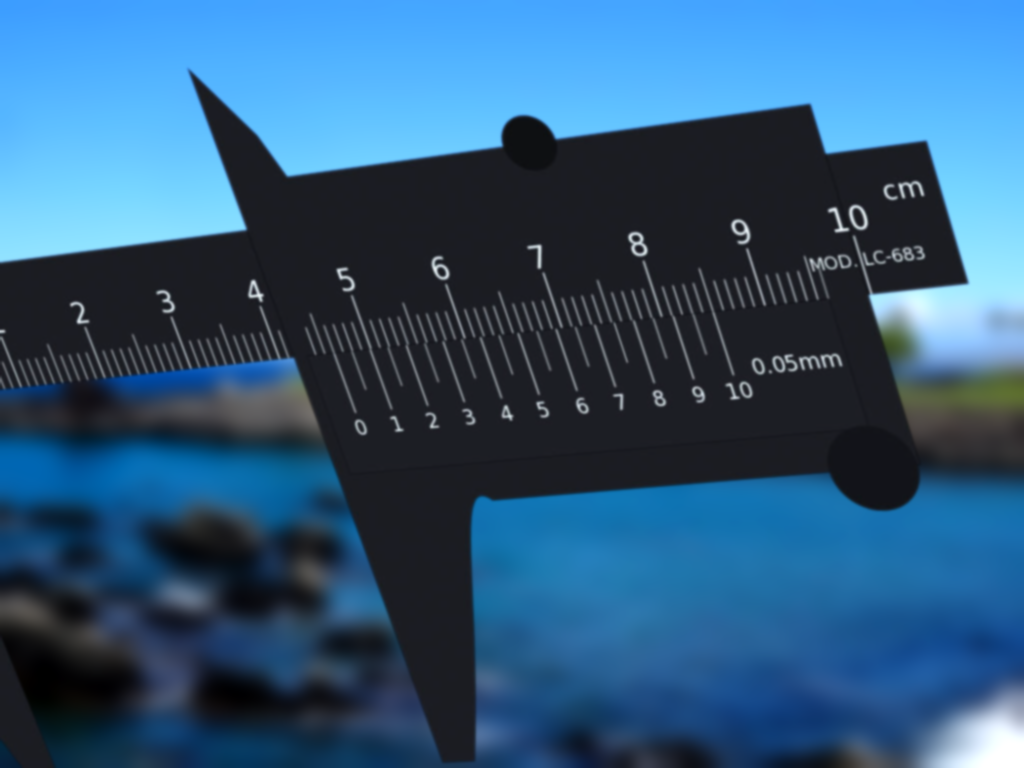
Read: value=46.0 unit=mm
